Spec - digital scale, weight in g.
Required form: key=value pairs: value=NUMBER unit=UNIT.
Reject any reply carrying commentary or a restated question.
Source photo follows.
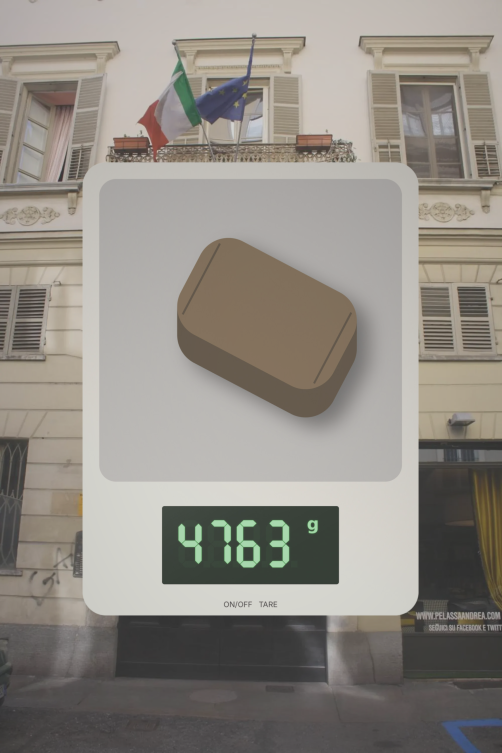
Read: value=4763 unit=g
